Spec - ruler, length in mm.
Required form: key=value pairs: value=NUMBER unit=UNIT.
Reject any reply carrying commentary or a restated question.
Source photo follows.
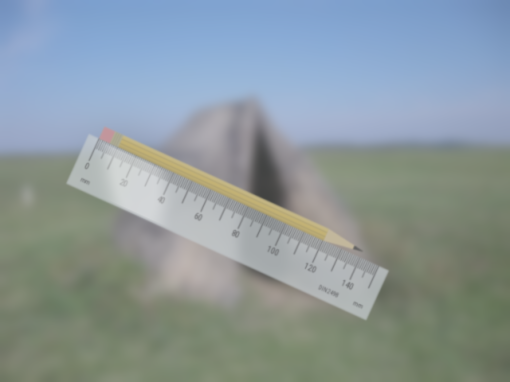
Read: value=140 unit=mm
